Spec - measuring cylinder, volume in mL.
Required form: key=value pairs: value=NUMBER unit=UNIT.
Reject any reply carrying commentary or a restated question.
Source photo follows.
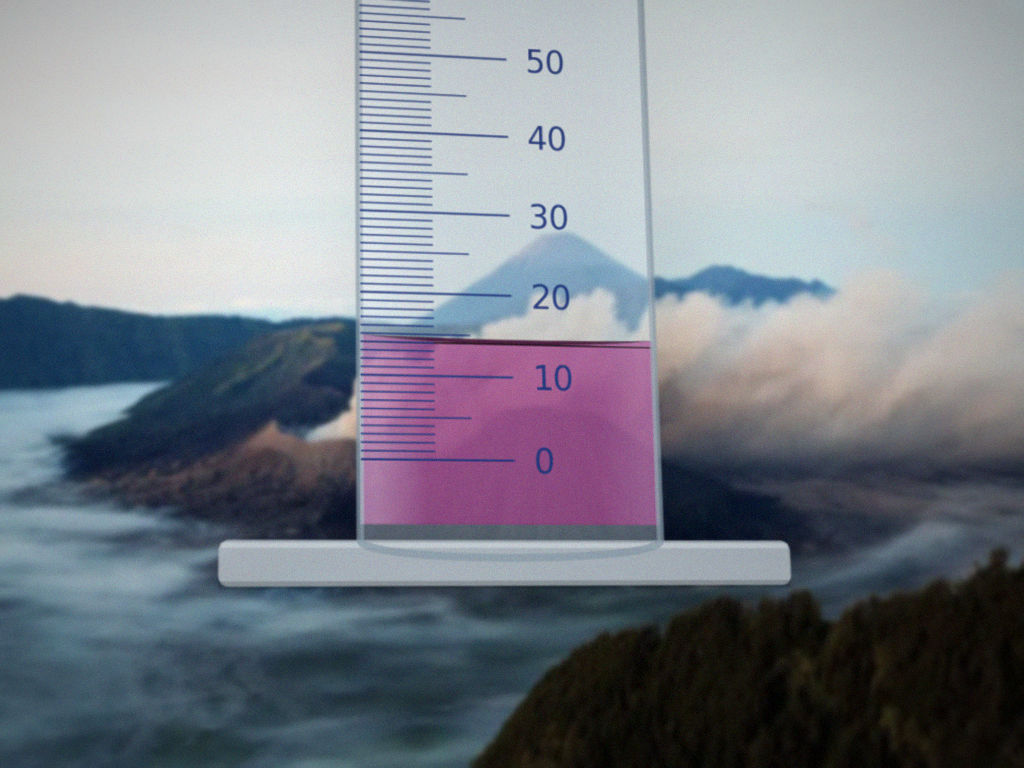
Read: value=14 unit=mL
